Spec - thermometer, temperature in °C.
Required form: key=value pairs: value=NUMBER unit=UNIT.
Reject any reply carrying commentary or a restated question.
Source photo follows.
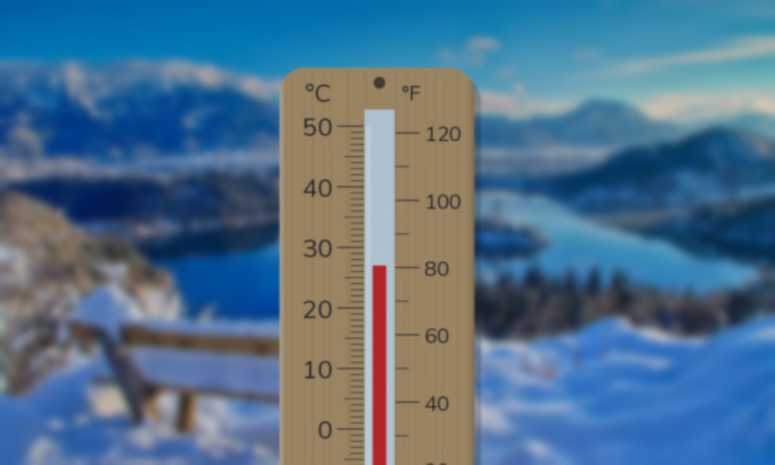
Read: value=27 unit=°C
